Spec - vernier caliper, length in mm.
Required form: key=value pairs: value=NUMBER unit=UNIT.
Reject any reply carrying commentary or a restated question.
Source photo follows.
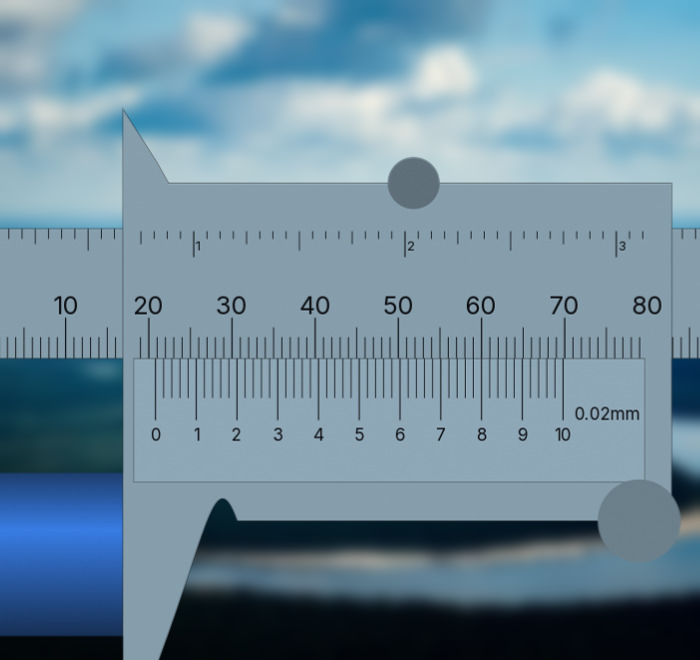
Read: value=20.8 unit=mm
